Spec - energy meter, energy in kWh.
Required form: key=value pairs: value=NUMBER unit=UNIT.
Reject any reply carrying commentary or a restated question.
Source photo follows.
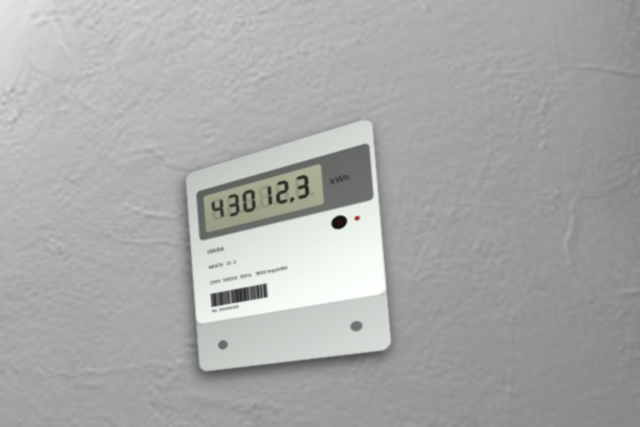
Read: value=43012.3 unit=kWh
